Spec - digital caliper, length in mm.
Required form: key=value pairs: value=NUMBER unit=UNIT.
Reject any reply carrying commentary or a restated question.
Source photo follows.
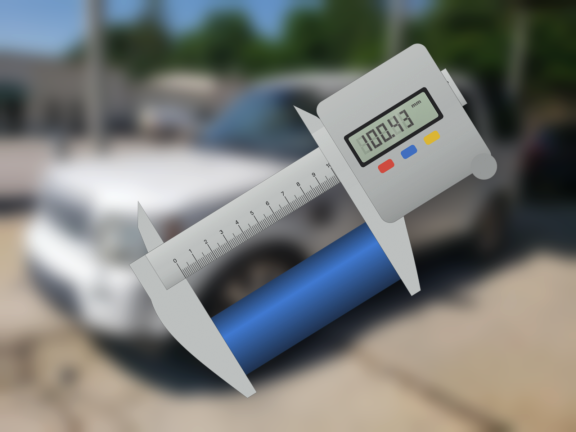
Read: value=100.43 unit=mm
